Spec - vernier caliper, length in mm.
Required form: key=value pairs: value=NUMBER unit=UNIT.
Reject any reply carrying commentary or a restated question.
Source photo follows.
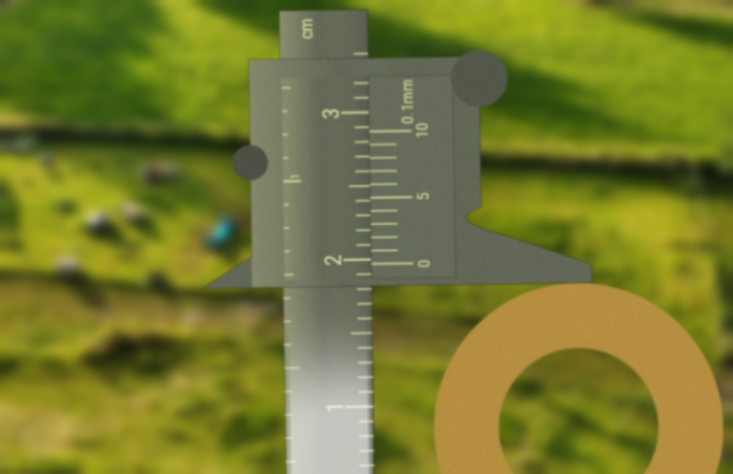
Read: value=19.7 unit=mm
